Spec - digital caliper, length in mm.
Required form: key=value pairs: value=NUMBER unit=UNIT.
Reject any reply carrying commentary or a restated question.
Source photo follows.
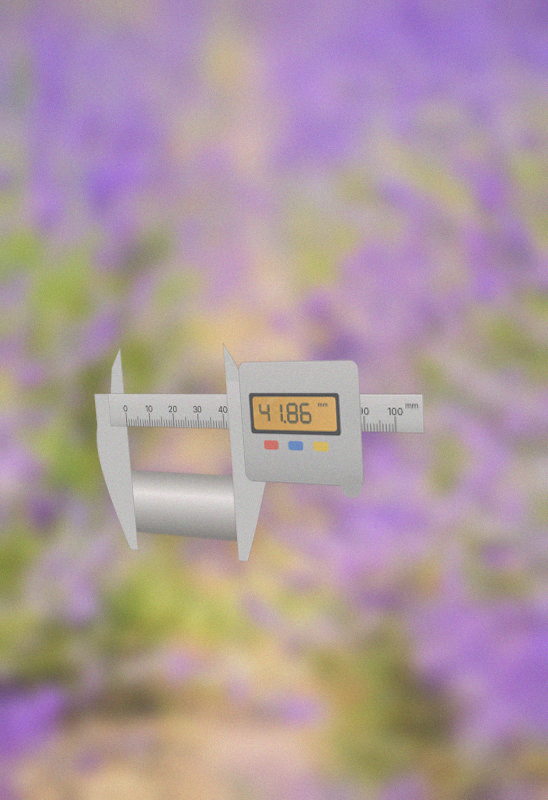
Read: value=41.86 unit=mm
